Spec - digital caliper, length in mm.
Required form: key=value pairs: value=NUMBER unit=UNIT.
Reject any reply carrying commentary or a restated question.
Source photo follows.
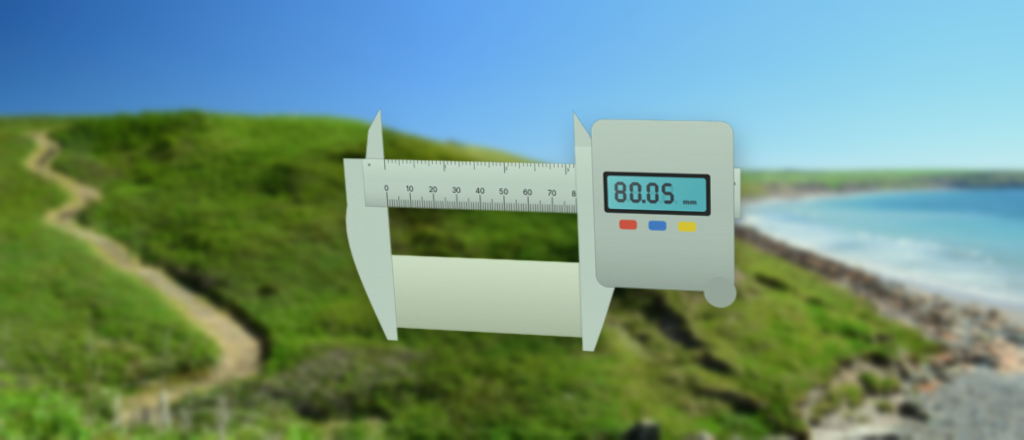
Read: value=80.05 unit=mm
